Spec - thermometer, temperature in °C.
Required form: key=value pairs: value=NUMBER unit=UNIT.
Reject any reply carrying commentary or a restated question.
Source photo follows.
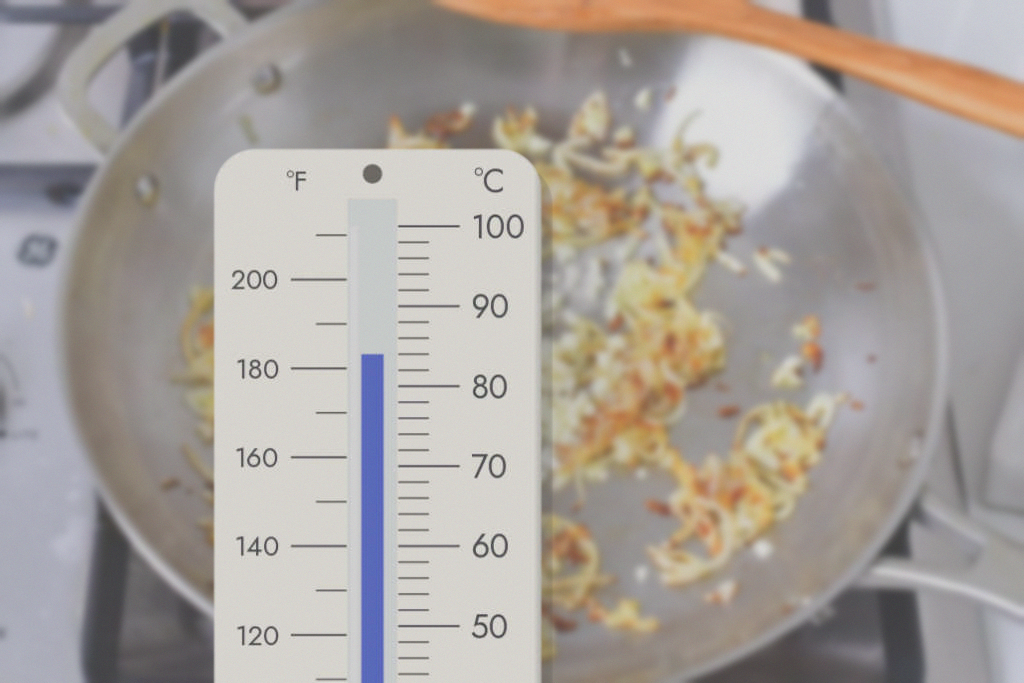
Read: value=84 unit=°C
